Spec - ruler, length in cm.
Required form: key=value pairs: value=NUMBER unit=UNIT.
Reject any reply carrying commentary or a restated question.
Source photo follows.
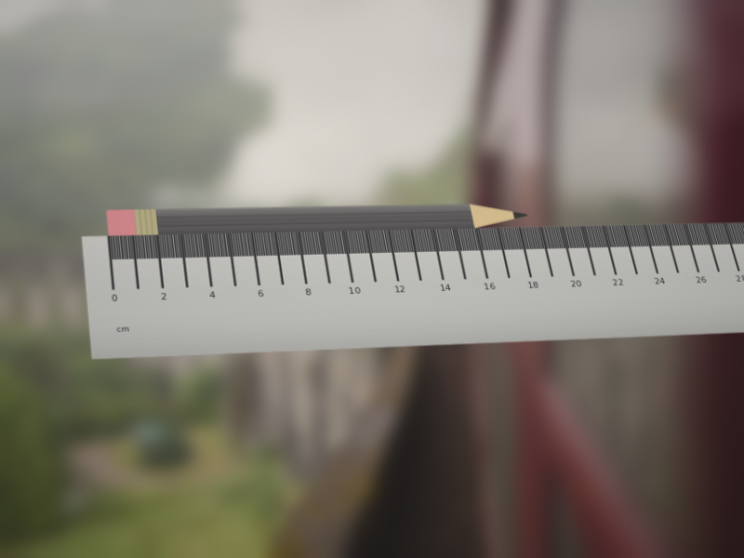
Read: value=18.5 unit=cm
